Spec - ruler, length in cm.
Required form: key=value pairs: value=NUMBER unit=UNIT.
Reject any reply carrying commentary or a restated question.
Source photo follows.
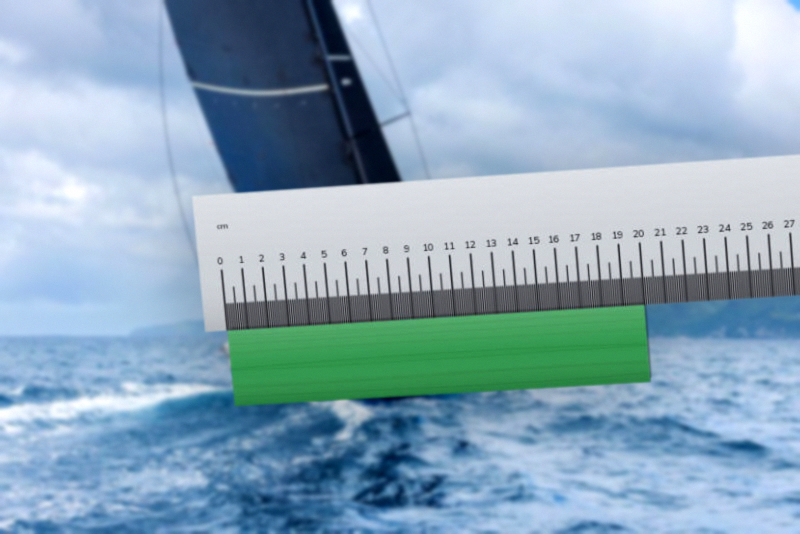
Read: value=20 unit=cm
